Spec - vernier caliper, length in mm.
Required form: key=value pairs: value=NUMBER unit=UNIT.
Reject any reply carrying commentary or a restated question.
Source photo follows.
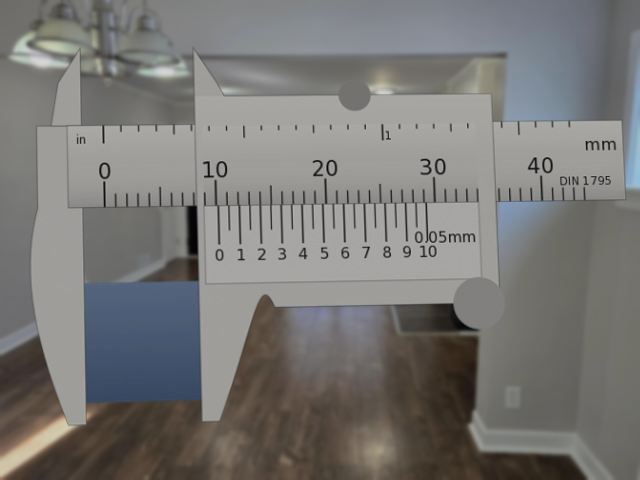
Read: value=10.2 unit=mm
